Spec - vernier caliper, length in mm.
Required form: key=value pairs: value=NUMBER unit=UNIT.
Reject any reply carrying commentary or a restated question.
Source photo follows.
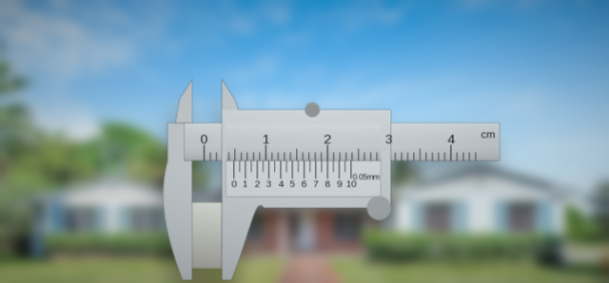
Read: value=4.8 unit=mm
